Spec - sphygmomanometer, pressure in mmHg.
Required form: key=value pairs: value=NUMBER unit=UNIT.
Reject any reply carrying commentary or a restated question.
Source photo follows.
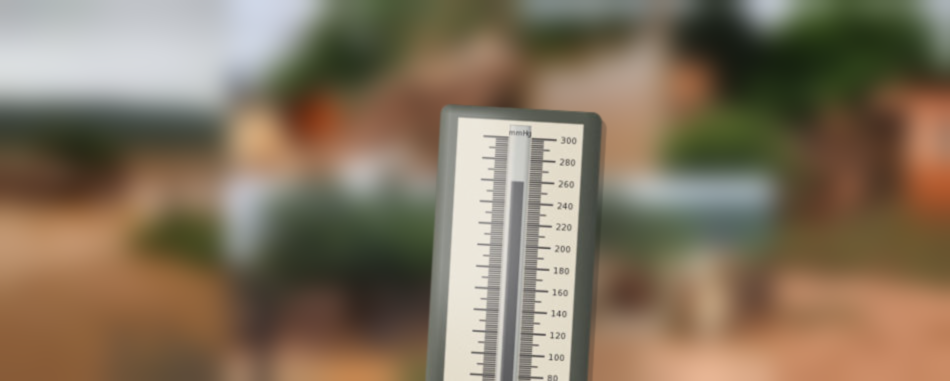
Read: value=260 unit=mmHg
